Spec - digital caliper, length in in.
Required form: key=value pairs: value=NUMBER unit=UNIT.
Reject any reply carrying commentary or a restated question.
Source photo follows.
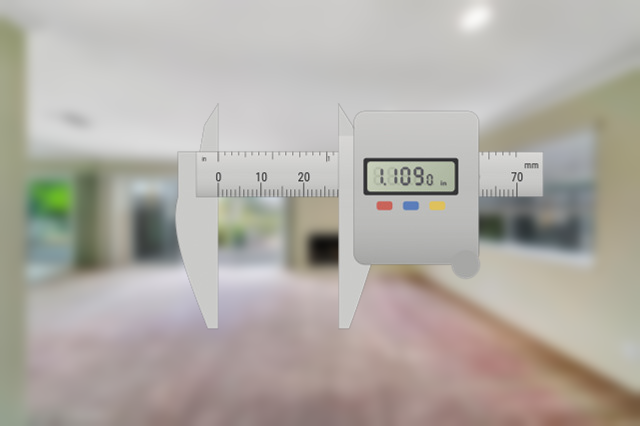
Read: value=1.1090 unit=in
